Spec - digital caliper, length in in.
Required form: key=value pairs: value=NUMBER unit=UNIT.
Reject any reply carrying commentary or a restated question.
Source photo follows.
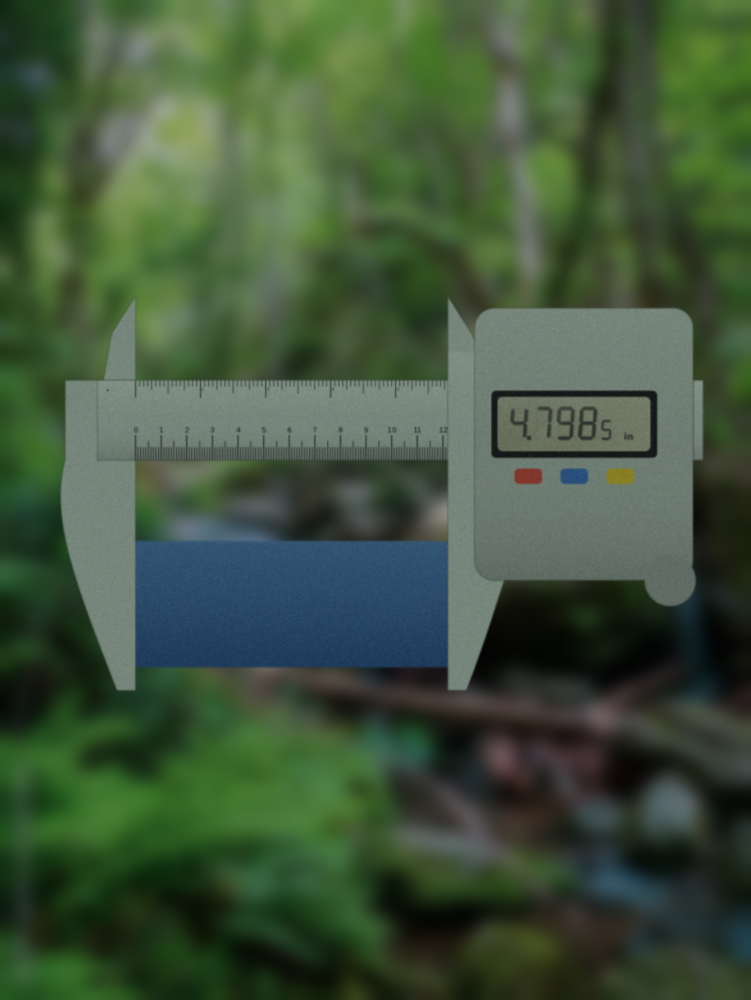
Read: value=4.7985 unit=in
